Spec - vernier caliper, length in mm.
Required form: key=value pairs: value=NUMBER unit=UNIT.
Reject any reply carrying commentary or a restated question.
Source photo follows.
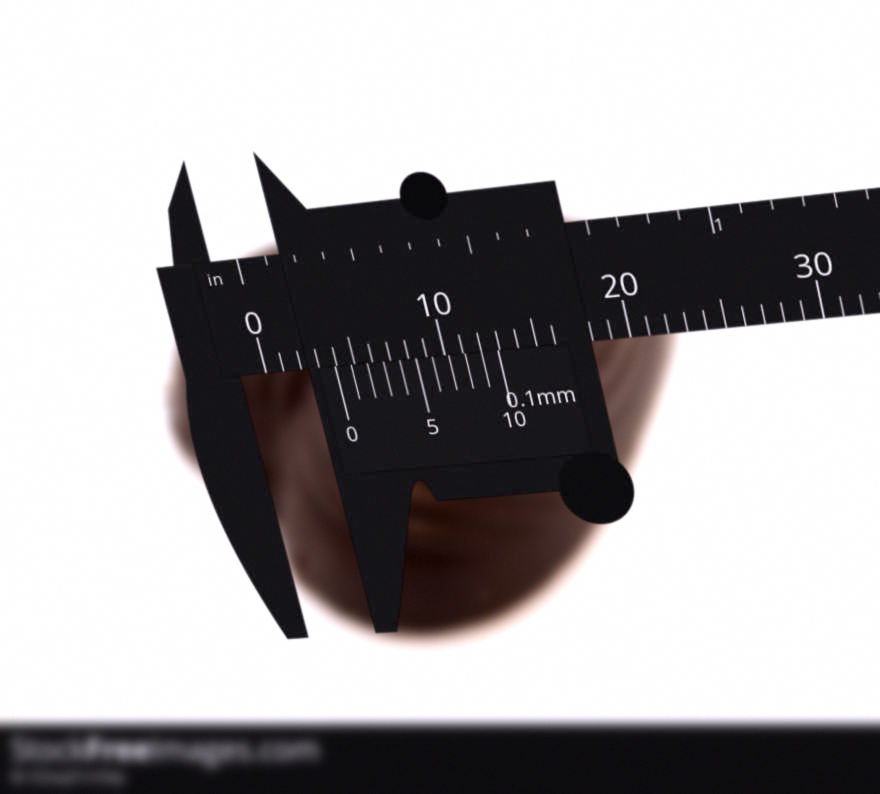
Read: value=3.9 unit=mm
